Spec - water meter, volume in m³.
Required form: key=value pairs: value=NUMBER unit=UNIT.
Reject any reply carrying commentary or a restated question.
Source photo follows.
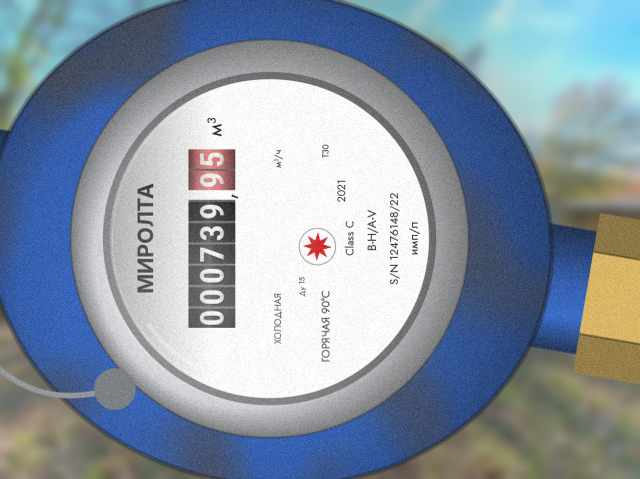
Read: value=739.95 unit=m³
